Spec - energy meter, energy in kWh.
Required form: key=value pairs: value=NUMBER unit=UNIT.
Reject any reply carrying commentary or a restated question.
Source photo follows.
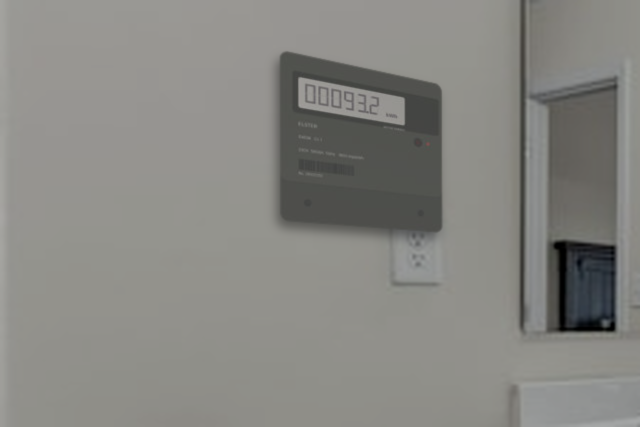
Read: value=93.2 unit=kWh
